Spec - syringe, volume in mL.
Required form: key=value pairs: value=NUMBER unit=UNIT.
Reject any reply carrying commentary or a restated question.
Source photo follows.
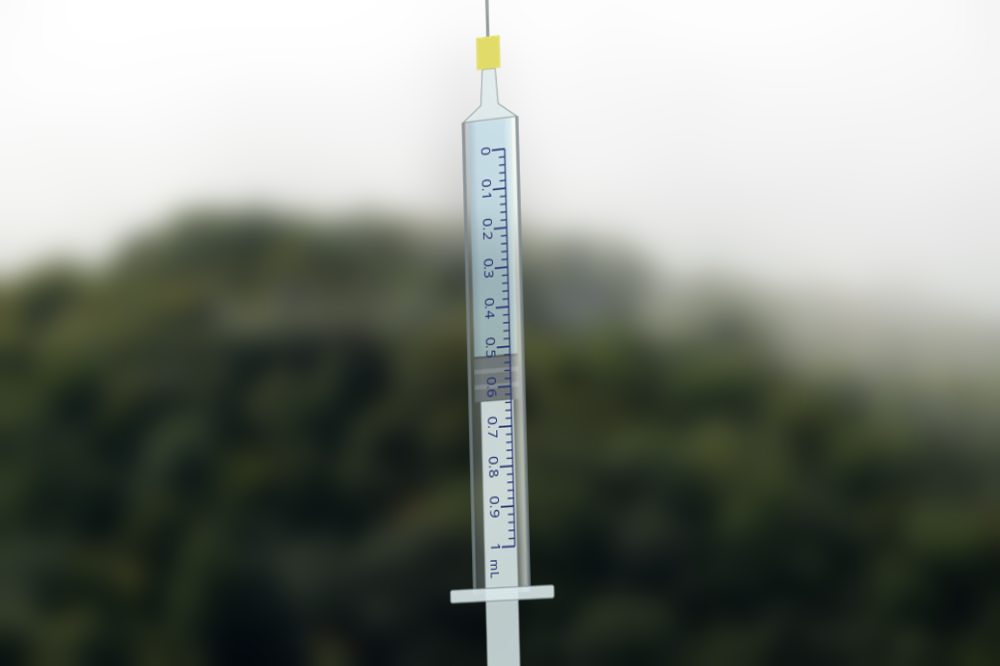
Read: value=0.52 unit=mL
